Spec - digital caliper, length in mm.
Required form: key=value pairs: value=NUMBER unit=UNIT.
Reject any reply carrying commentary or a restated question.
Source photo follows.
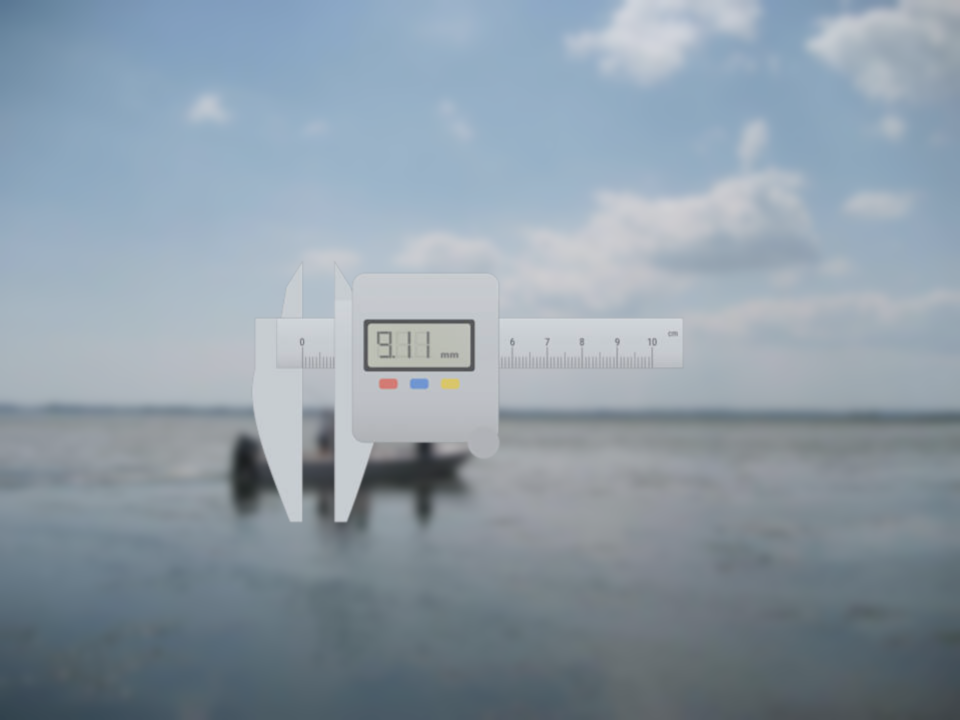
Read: value=9.11 unit=mm
